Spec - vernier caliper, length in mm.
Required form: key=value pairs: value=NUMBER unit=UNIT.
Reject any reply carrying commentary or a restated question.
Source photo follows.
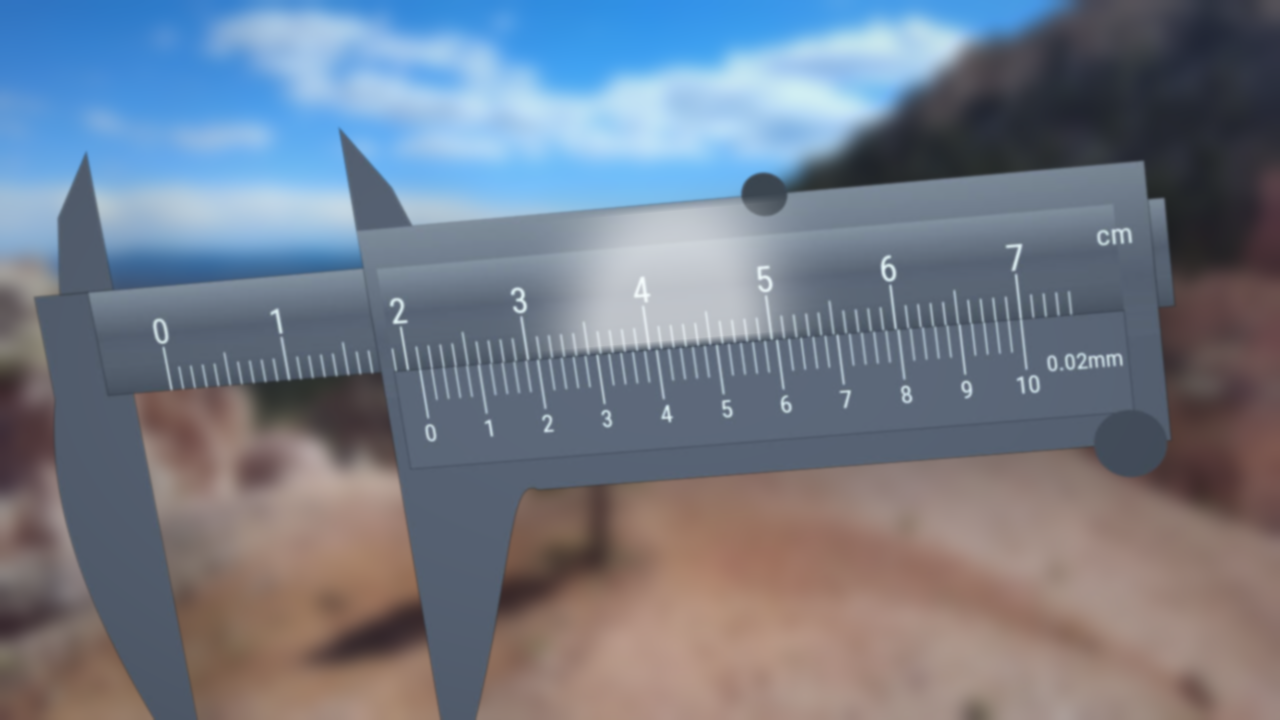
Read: value=21.0 unit=mm
